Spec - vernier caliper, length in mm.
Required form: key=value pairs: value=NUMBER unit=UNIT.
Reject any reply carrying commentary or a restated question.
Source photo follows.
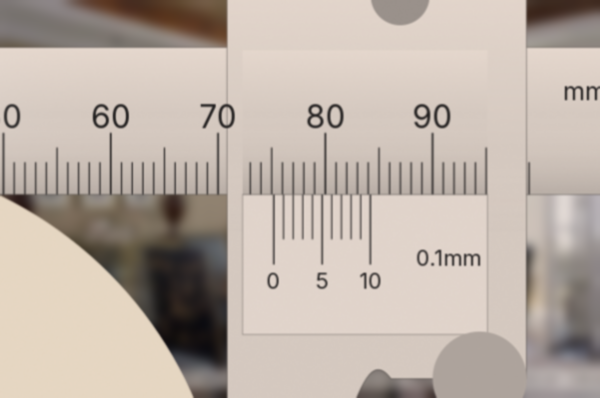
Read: value=75.2 unit=mm
